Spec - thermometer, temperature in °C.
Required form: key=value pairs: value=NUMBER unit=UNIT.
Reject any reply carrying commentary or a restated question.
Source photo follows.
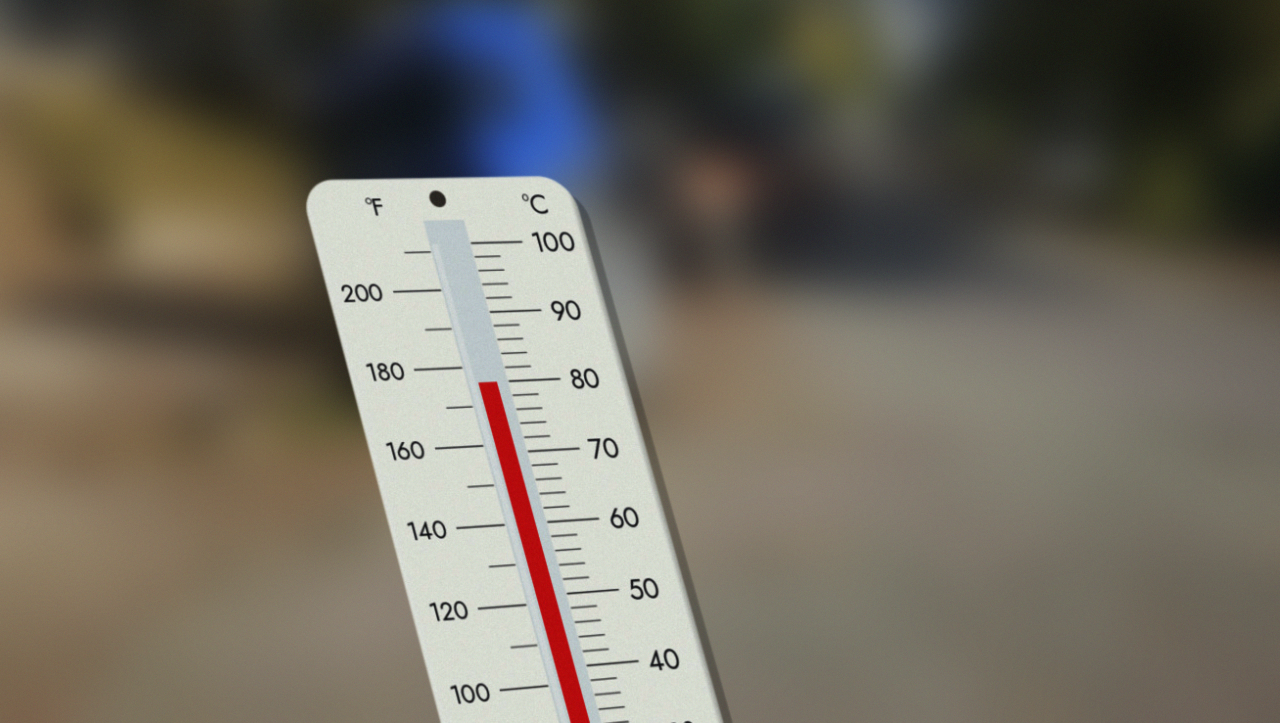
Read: value=80 unit=°C
